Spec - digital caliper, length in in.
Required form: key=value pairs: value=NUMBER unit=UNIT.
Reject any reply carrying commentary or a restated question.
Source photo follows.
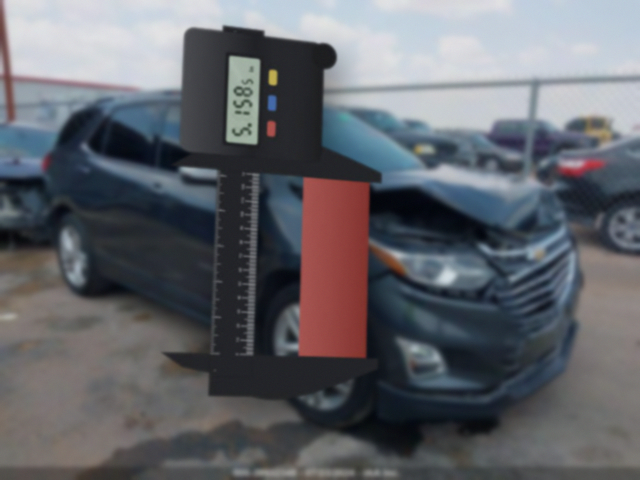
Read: value=5.1585 unit=in
